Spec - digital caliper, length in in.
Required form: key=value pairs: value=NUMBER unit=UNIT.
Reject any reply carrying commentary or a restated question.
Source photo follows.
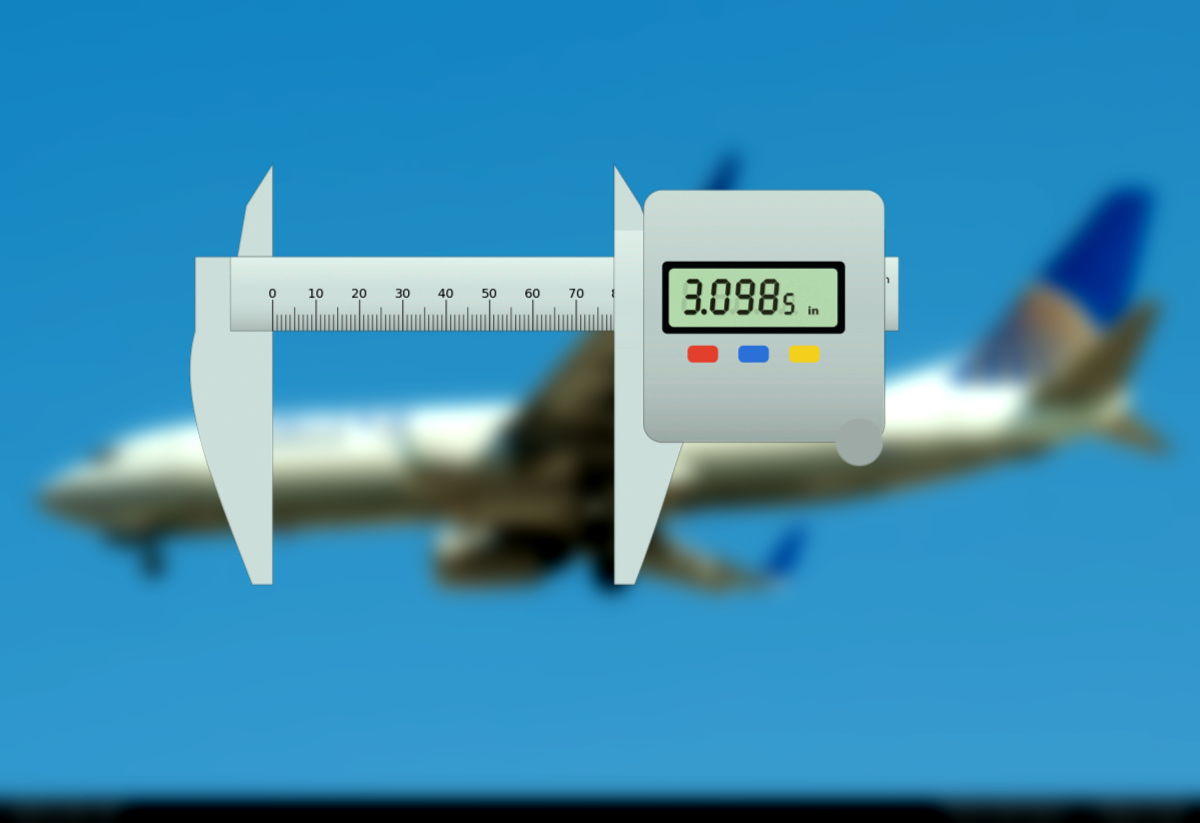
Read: value=3.0985 unit=in
